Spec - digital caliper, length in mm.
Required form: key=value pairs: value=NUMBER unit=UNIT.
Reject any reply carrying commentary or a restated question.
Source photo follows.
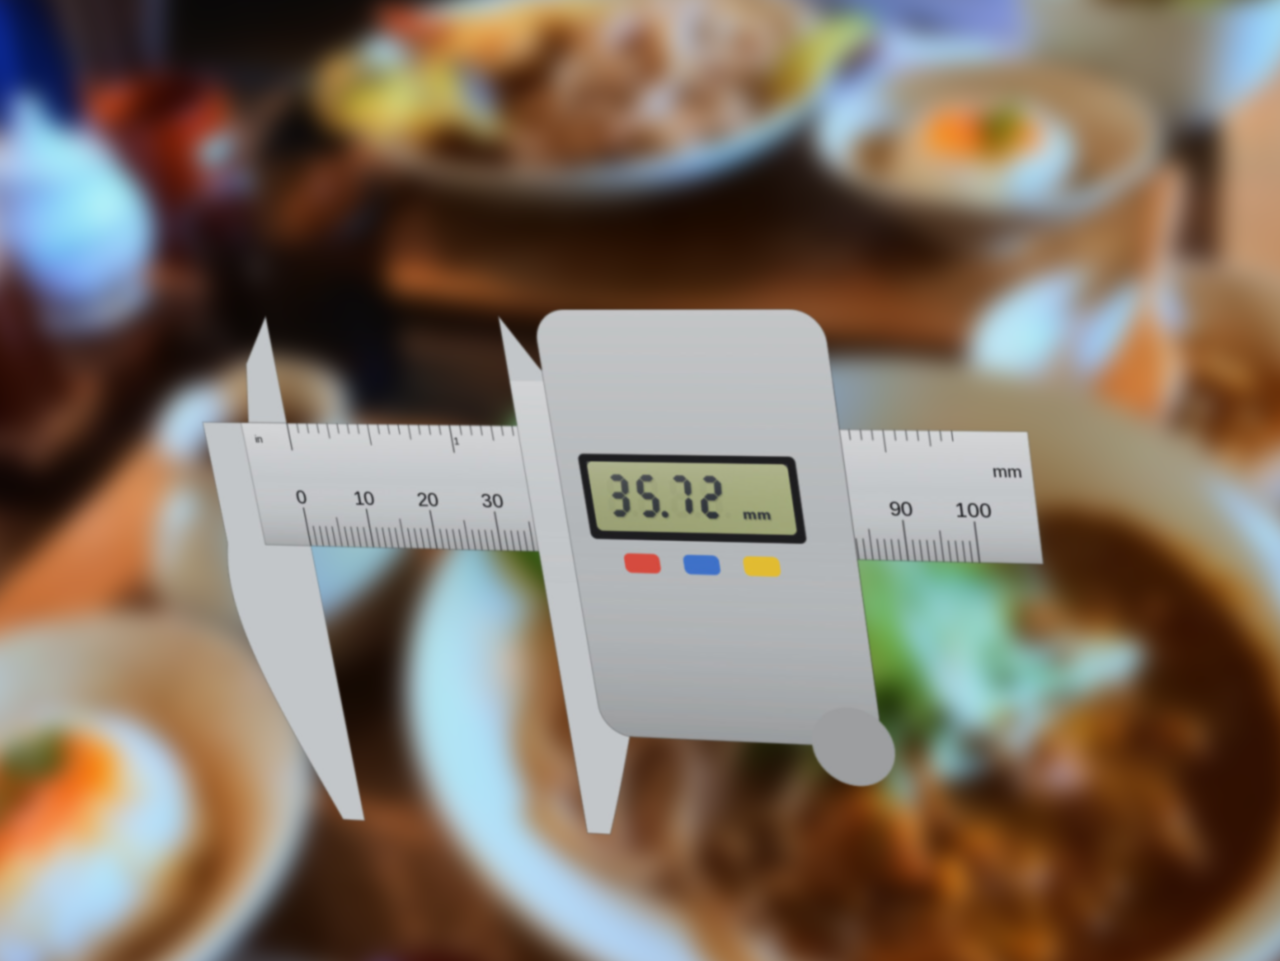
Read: value=35.72 unit=mm
